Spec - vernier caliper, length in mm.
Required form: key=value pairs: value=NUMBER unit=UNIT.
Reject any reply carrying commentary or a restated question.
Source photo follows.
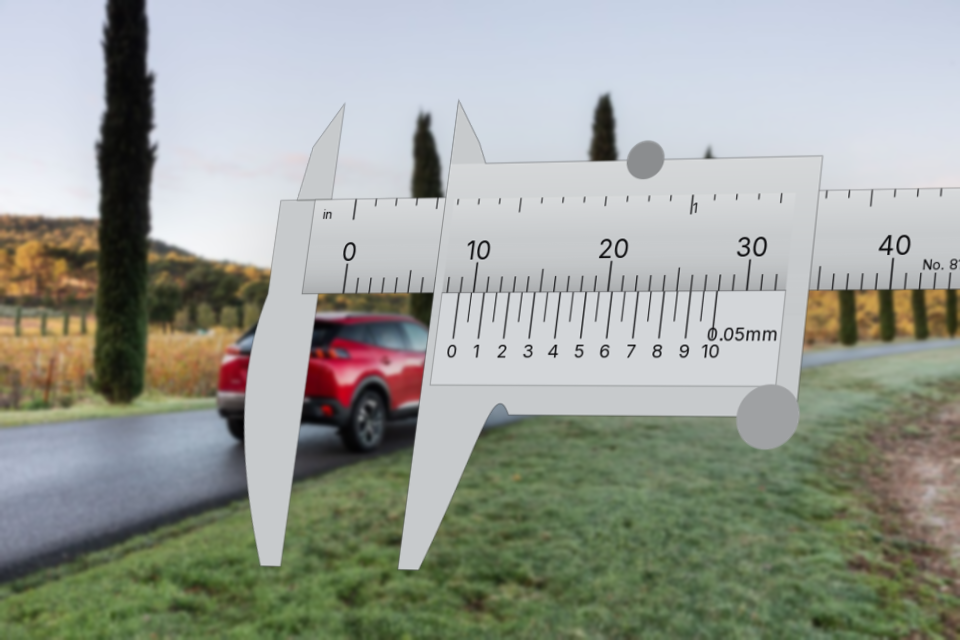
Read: value=8.9 unit=mm
